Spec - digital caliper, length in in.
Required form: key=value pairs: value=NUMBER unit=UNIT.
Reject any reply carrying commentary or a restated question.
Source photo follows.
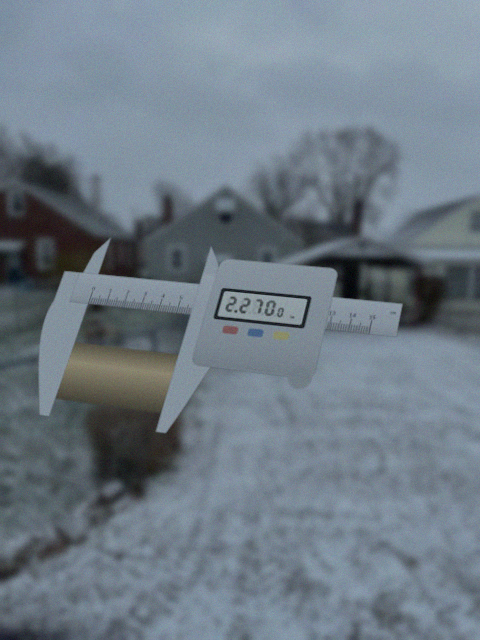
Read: value=2.2700 unit=in
